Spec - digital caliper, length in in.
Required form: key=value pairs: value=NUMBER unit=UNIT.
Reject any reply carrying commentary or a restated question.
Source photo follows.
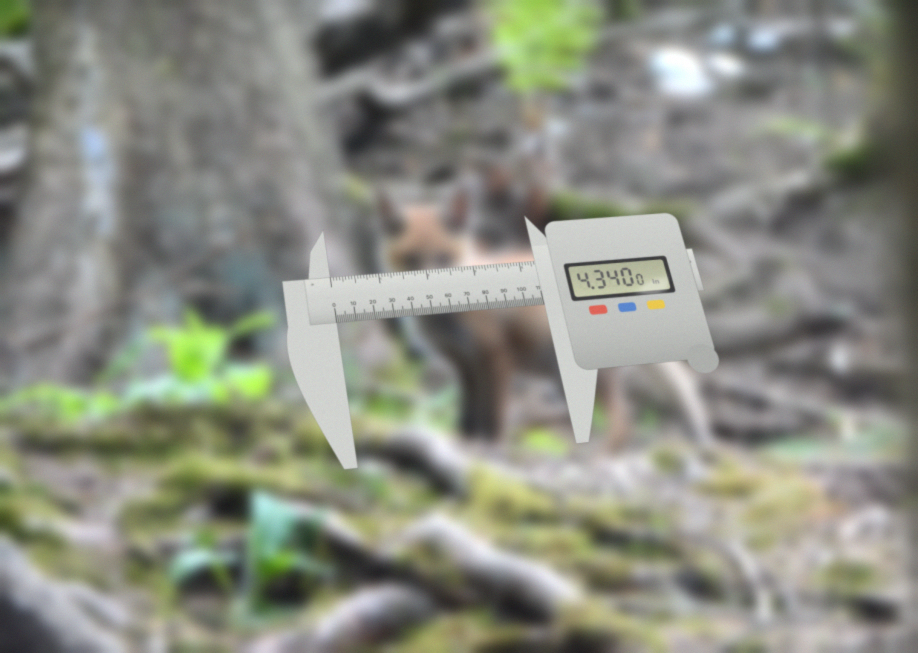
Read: value=4.3400 unit=in
